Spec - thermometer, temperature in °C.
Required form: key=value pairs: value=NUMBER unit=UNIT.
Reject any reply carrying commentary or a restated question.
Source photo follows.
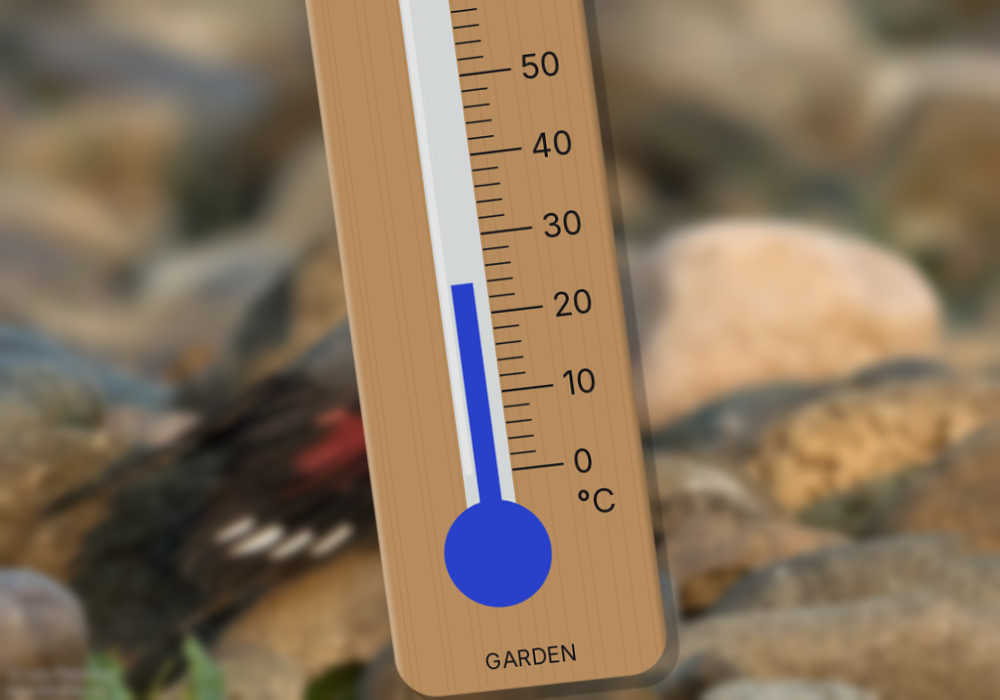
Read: value=24 unit=°C
